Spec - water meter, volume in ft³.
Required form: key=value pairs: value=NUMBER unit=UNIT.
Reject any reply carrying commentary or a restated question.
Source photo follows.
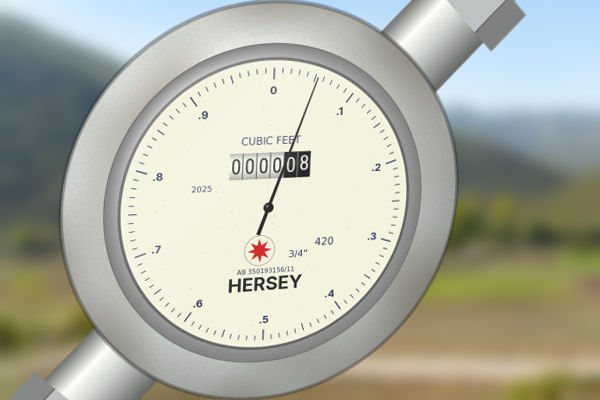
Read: value=8.05 unit=ft³
